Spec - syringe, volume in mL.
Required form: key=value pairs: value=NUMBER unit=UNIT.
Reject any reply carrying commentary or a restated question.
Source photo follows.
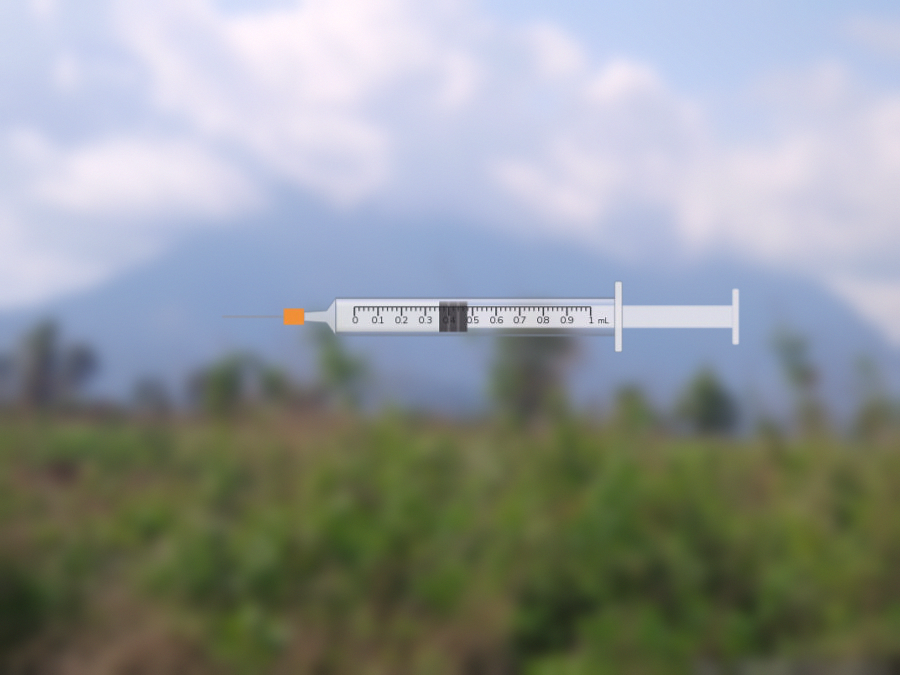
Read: value=0.36 unit=mL
